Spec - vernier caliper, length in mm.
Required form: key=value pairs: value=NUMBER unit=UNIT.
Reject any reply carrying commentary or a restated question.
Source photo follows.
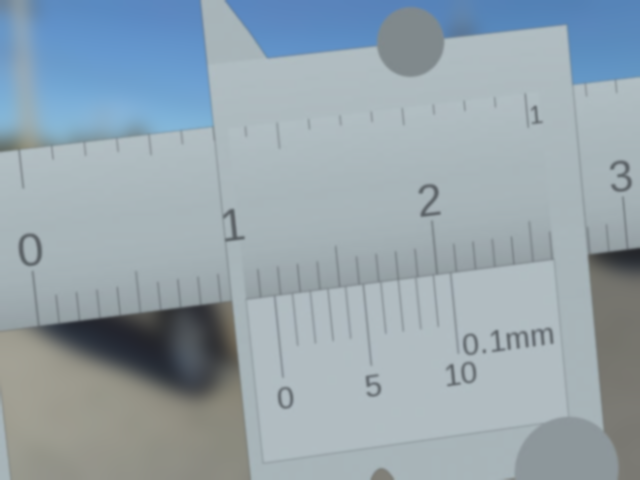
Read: value=11.7 unit=mm
